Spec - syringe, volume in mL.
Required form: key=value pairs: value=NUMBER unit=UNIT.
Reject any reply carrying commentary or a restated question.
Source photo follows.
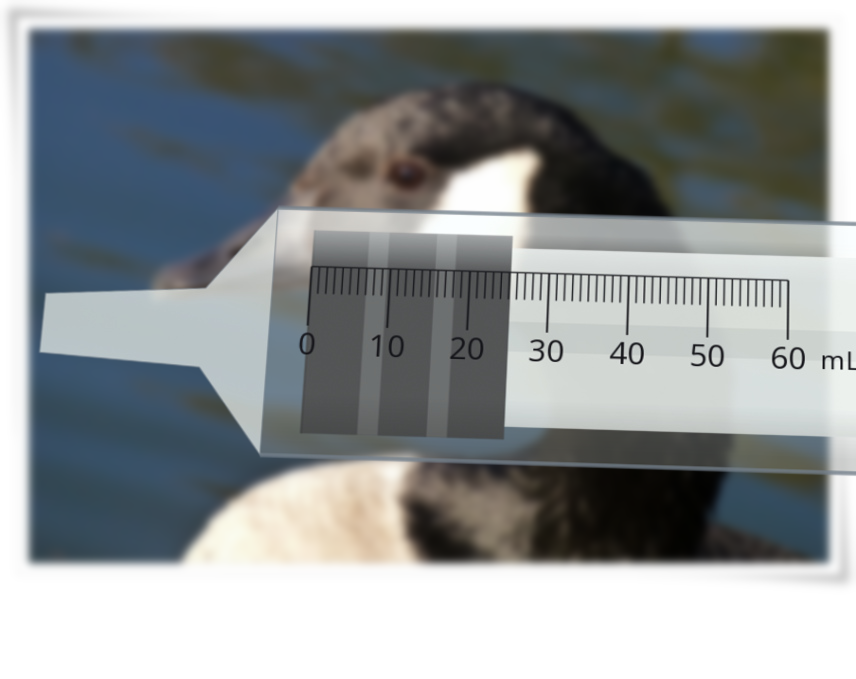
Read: value=0 unit=mL
